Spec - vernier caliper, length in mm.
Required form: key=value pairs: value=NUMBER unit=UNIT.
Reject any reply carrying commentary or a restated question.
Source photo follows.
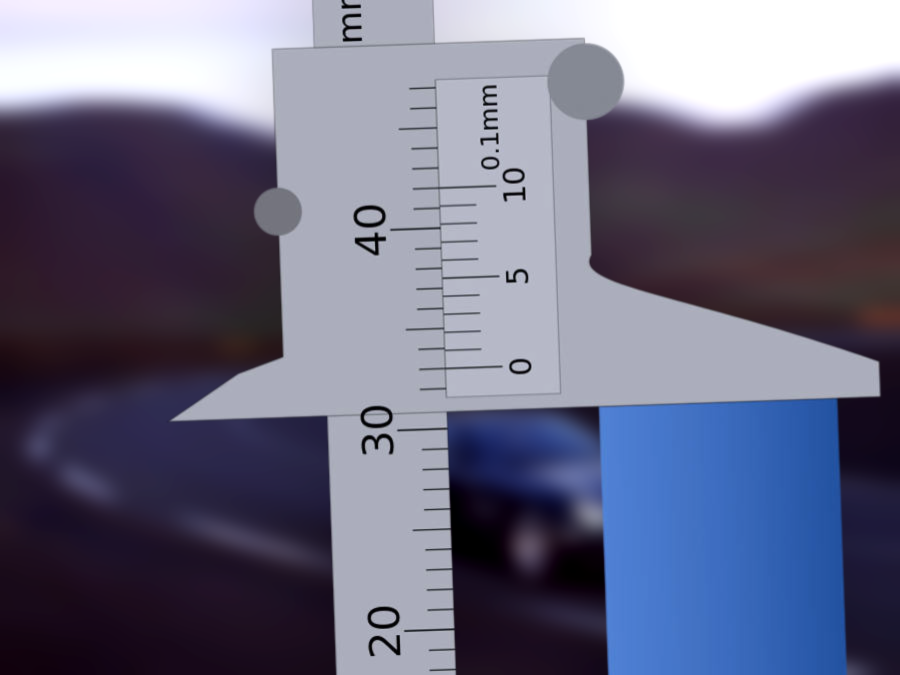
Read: value=33.0 unit=mm
